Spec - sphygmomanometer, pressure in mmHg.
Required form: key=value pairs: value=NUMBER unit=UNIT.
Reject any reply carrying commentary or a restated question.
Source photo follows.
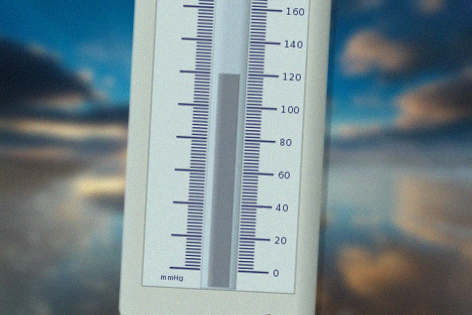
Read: value=120 unit=mmHg
